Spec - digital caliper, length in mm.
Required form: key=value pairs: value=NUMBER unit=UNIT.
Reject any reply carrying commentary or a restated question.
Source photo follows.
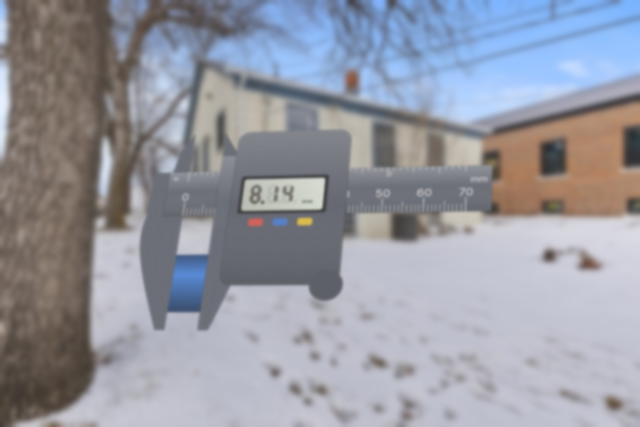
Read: value=8.14 unit=mm
